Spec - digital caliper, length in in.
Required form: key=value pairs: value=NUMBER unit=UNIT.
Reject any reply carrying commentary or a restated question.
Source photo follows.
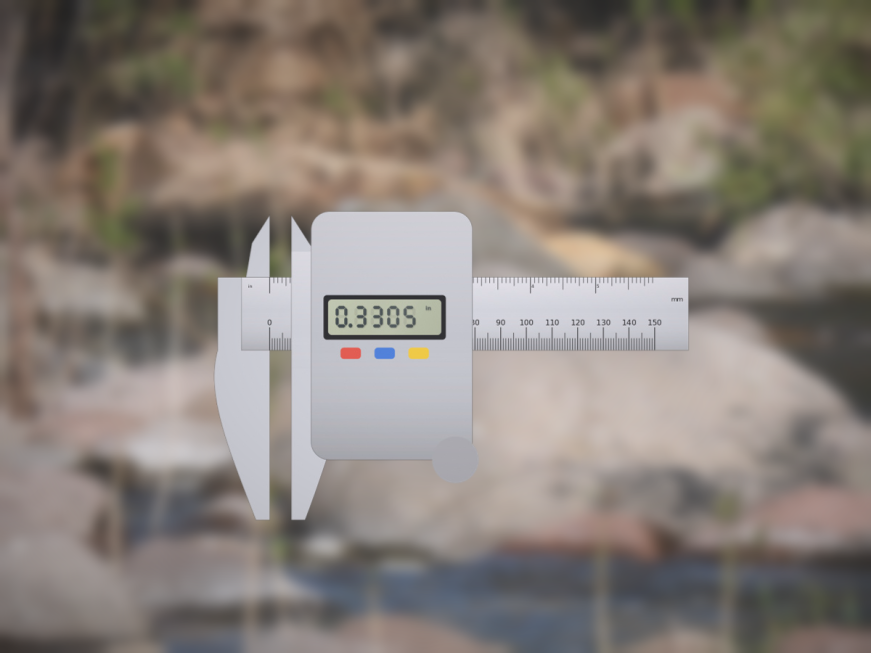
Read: value=0.3305 unit=in
